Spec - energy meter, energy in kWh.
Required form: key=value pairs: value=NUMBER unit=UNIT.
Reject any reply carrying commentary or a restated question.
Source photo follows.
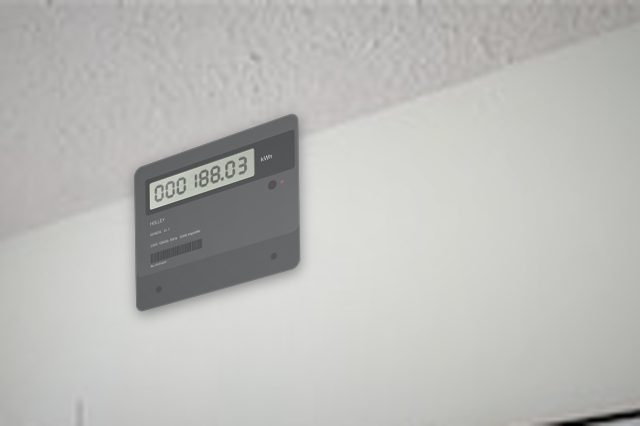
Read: value=188.03 unit=kWh
